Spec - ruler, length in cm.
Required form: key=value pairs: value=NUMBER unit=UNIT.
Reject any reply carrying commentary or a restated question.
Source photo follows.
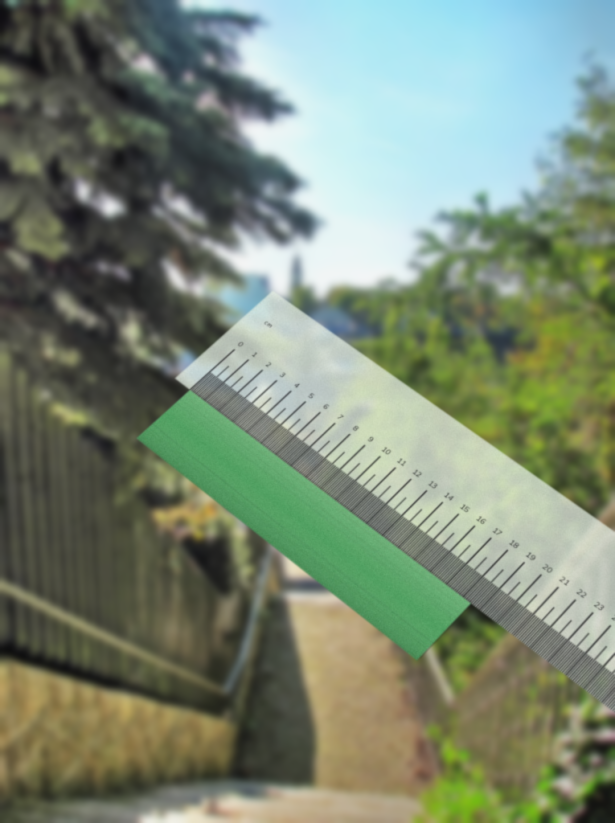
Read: value=18.5 unit=cm
